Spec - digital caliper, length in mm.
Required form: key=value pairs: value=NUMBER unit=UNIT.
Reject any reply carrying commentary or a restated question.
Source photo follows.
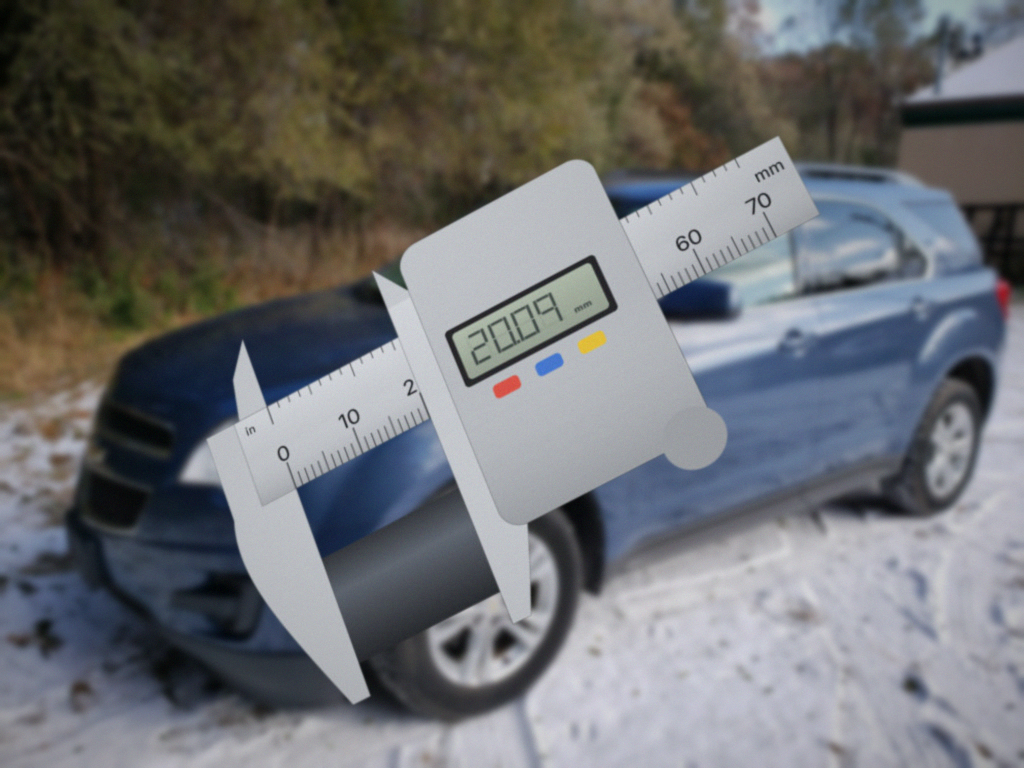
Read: value=20.09 unit=mm
